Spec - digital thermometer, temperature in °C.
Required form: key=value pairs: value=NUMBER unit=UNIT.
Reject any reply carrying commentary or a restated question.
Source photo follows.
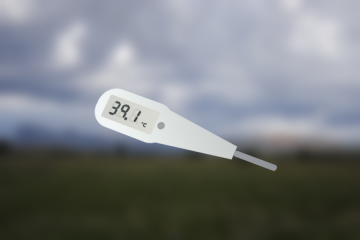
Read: value=39.1 unit=°C
